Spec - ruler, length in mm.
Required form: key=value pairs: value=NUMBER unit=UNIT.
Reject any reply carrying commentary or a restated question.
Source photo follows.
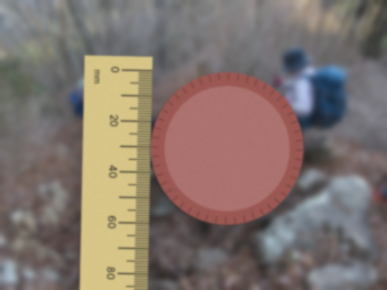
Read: value=60 unit=mm
